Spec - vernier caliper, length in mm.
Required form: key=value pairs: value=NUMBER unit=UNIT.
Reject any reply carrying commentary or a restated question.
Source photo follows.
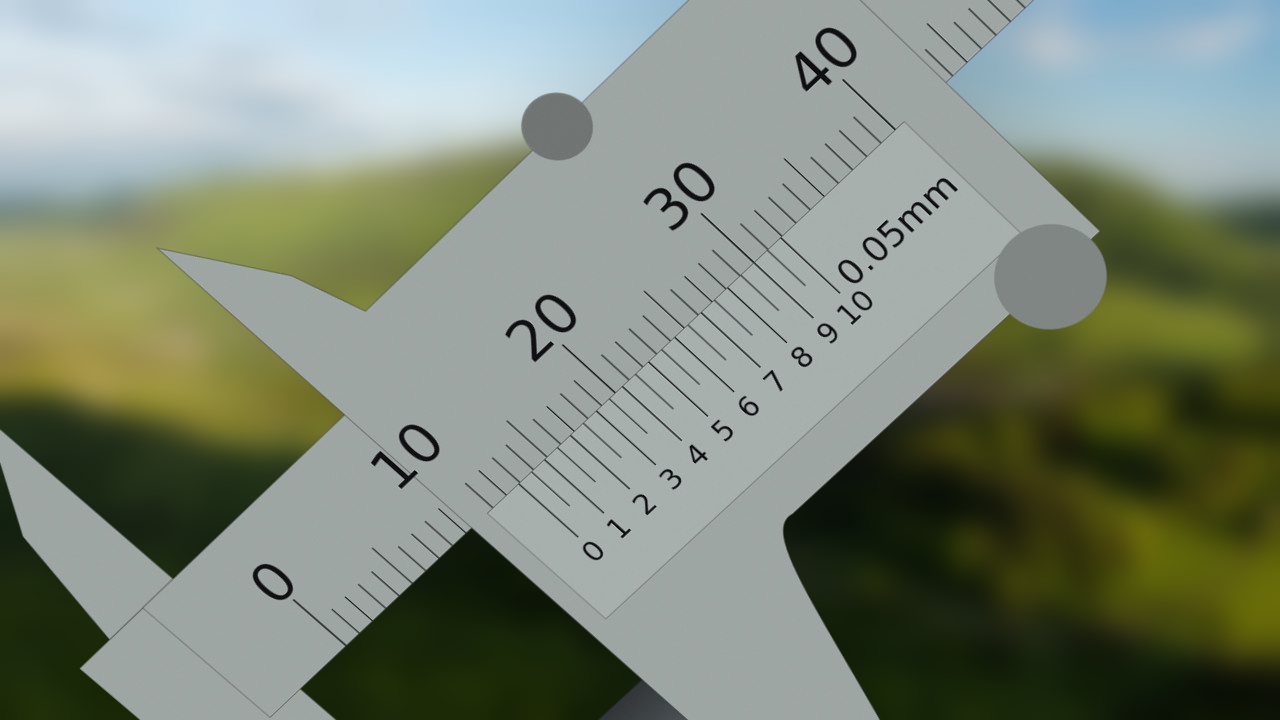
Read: value=12.9 unit=mm
